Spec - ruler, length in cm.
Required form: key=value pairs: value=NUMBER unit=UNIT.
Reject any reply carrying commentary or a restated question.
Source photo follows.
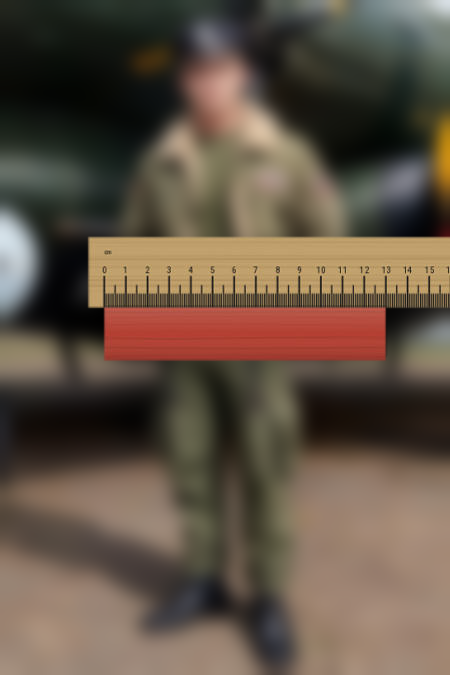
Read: value=13 unit=cm
